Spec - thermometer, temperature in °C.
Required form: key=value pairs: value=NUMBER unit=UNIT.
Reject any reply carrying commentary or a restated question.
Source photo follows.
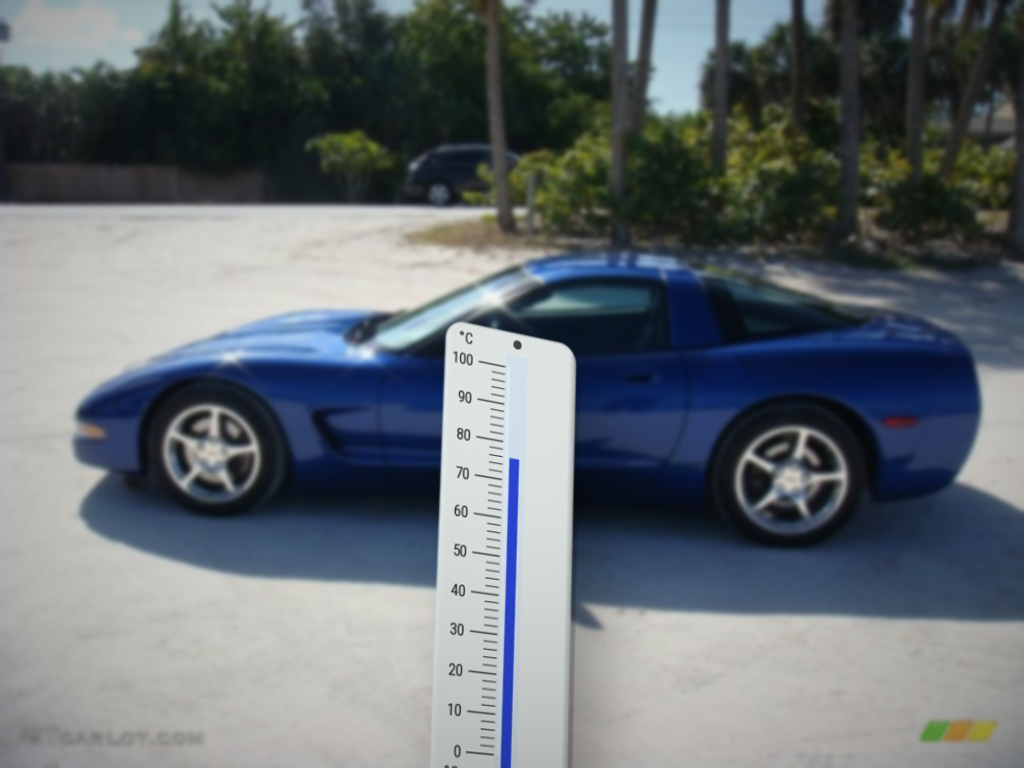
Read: value=76 unit=°C
